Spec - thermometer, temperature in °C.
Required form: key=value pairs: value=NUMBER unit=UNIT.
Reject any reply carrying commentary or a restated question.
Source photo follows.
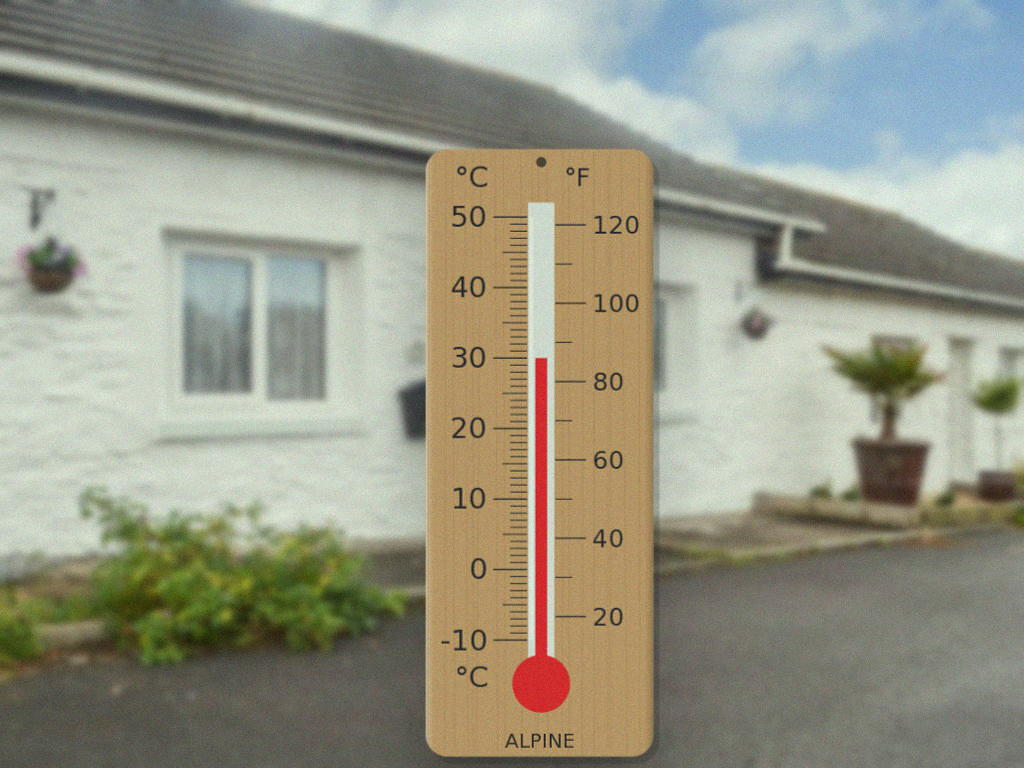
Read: value=30 unit=°C
